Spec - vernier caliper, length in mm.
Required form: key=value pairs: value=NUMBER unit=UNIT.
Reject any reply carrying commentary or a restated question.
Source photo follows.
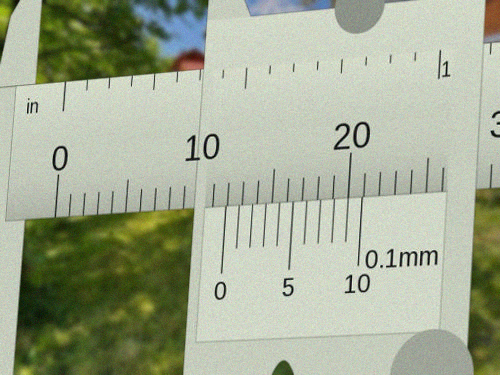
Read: value=11.9 unit=mm
